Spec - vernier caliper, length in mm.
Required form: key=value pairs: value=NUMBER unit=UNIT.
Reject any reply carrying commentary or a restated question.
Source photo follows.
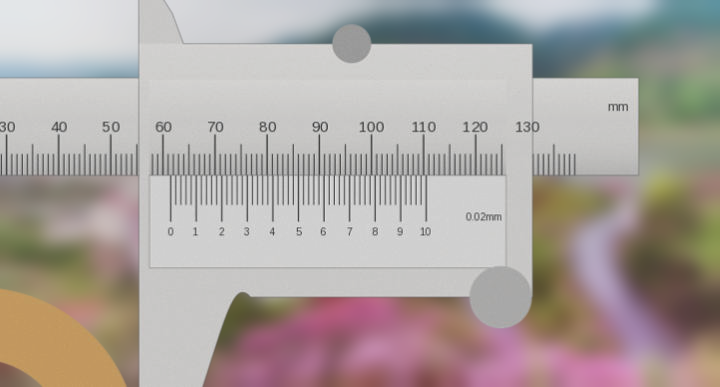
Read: value=61.5 unit=mm
